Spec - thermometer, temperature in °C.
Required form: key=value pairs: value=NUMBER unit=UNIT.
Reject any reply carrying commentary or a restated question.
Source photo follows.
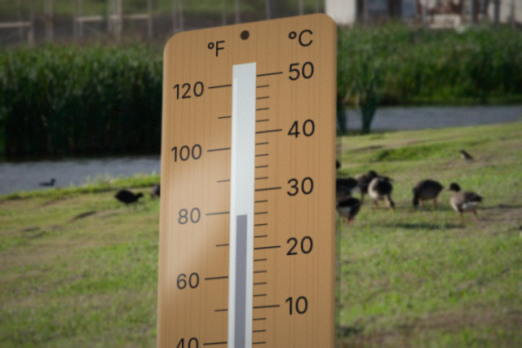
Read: value=26 unit=°C
